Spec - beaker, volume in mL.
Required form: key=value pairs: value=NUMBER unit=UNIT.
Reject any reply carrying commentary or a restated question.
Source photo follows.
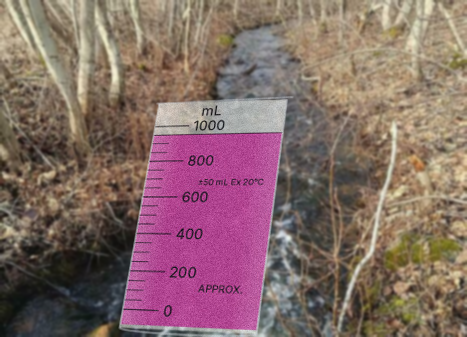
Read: value=950 unit=mL
